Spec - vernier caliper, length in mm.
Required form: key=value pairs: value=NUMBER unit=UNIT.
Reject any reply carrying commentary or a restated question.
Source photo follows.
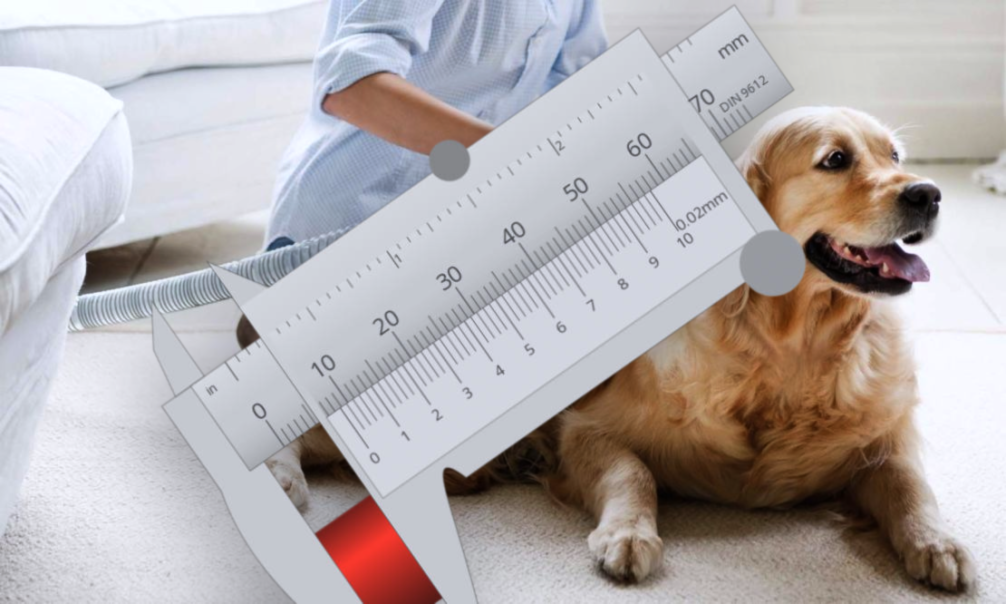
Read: value=8.8 unit=mm
